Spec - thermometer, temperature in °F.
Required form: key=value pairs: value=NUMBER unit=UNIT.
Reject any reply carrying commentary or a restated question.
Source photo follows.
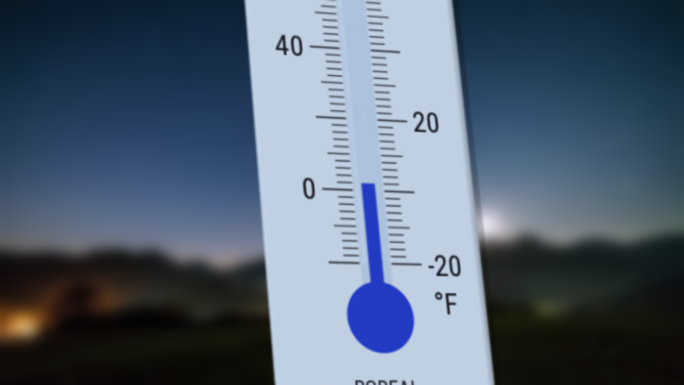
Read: value=2 unit=°F
